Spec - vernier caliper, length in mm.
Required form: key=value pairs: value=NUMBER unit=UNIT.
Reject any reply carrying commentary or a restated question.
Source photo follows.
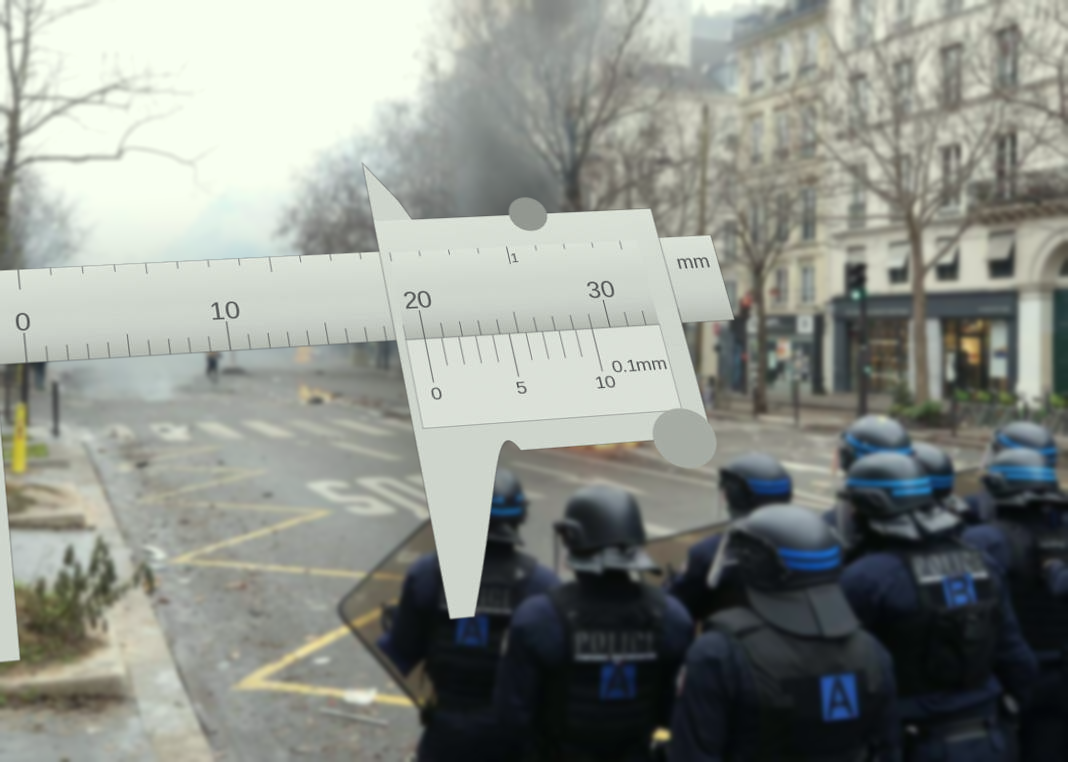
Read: value=20.0 unit=mm
